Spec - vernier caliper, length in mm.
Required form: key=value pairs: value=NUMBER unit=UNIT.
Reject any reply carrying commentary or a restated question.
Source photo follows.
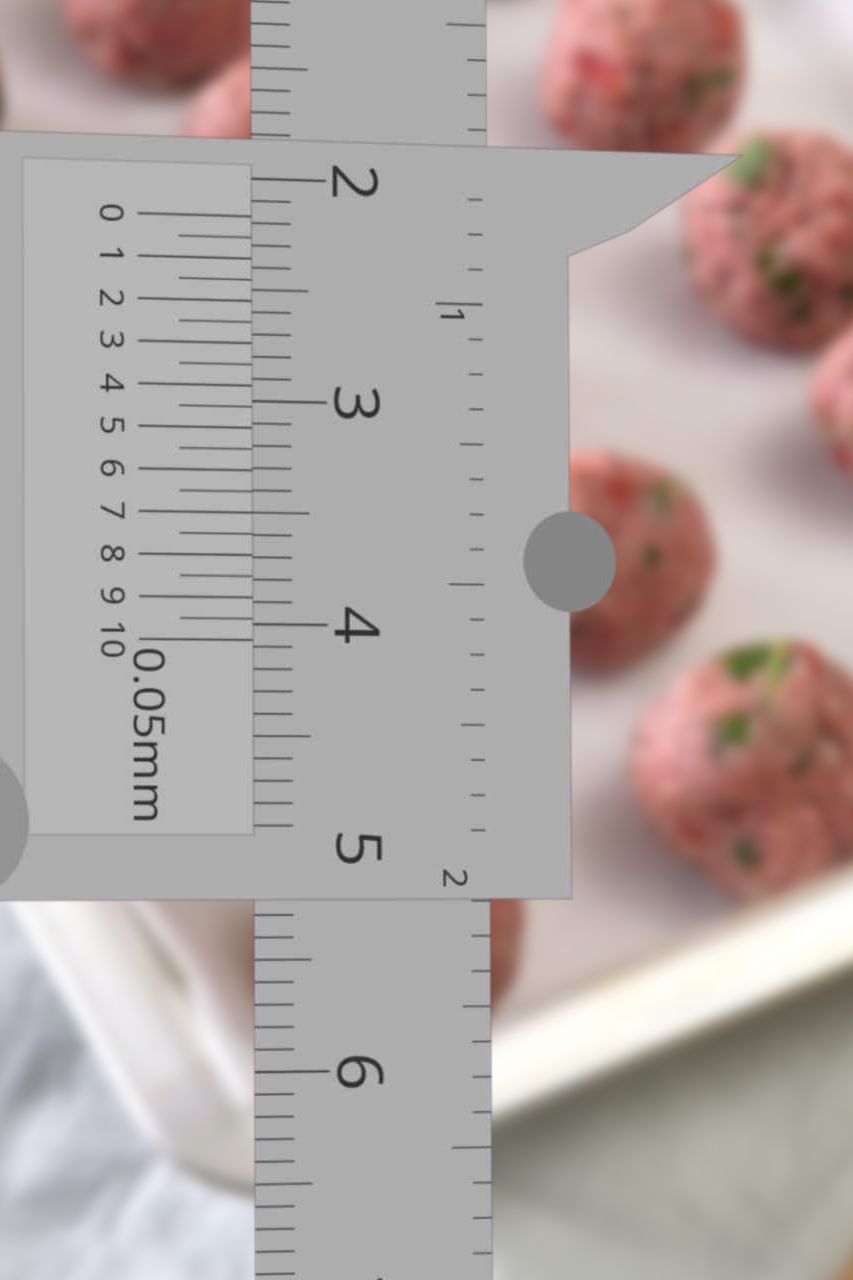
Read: value=21.7 unit=mm
